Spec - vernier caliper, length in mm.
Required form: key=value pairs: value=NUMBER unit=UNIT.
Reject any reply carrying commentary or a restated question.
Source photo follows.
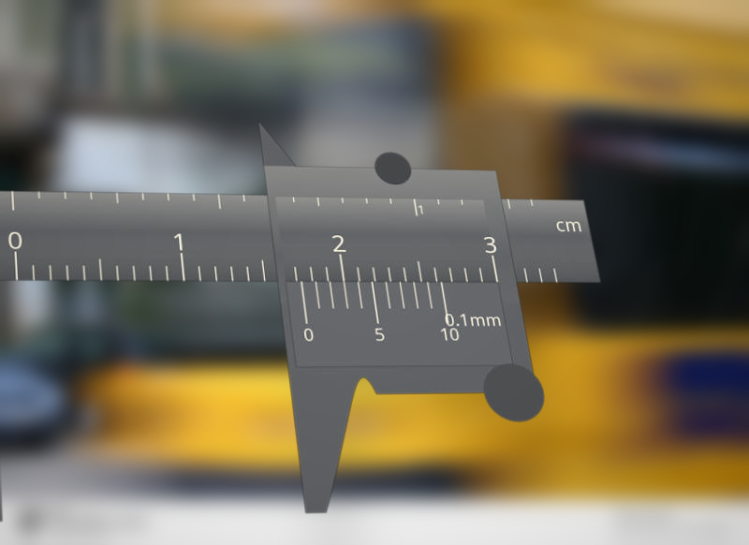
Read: value=17.3 unit=mm
